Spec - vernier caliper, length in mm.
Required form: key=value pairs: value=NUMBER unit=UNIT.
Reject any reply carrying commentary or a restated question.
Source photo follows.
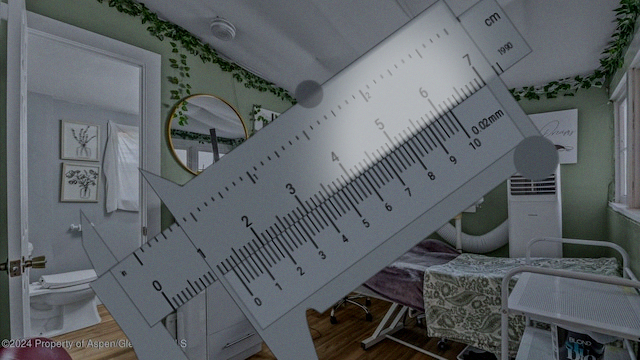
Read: value=13.0 unit=mm
